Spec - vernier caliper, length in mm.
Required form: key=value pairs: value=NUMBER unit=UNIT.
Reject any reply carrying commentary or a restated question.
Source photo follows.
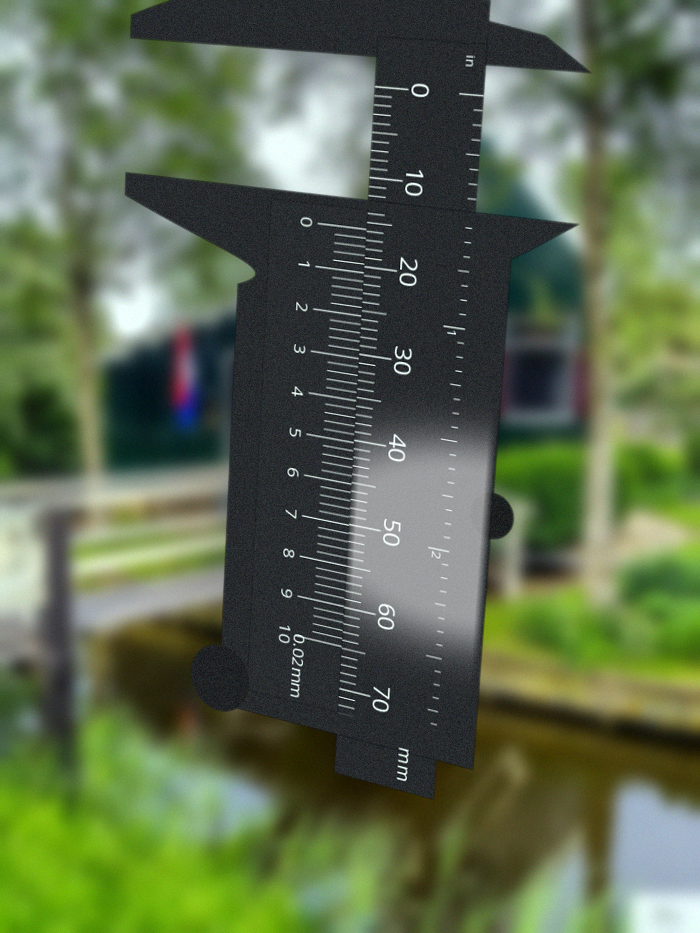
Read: value=15.8 unit=mm
